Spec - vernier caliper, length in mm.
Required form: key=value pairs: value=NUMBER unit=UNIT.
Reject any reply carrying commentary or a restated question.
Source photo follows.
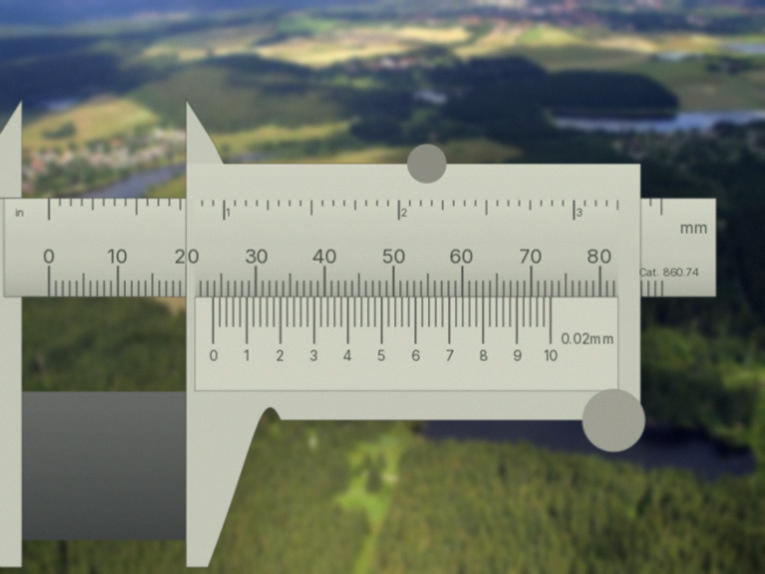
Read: value=23.8 unit=mm
